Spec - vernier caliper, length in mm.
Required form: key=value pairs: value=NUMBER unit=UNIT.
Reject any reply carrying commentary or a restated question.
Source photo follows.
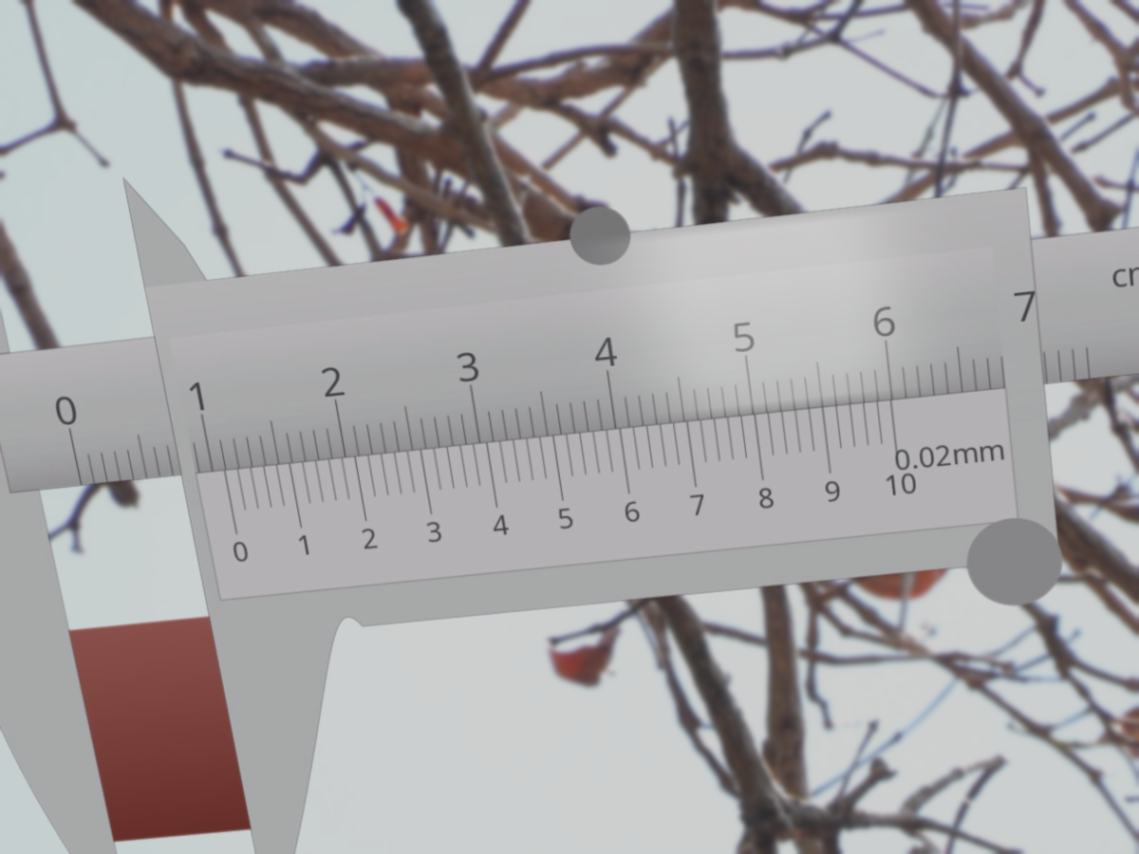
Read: value=10.9 unit=mm
